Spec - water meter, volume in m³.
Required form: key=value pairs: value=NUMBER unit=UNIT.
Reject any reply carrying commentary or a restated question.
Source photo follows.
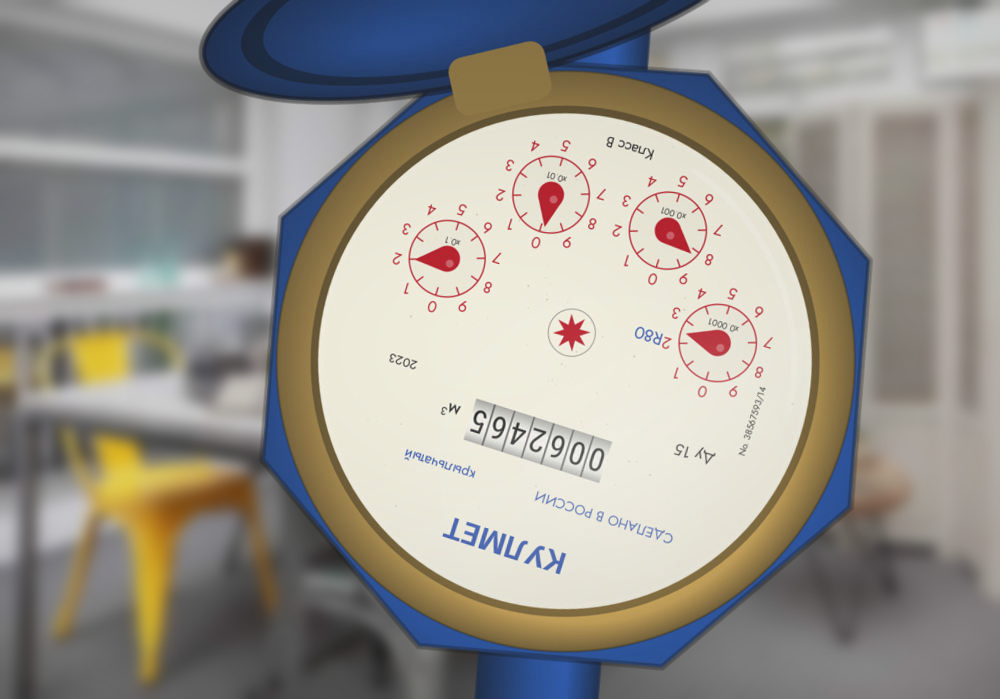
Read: value=62465.1982 unit=m³
